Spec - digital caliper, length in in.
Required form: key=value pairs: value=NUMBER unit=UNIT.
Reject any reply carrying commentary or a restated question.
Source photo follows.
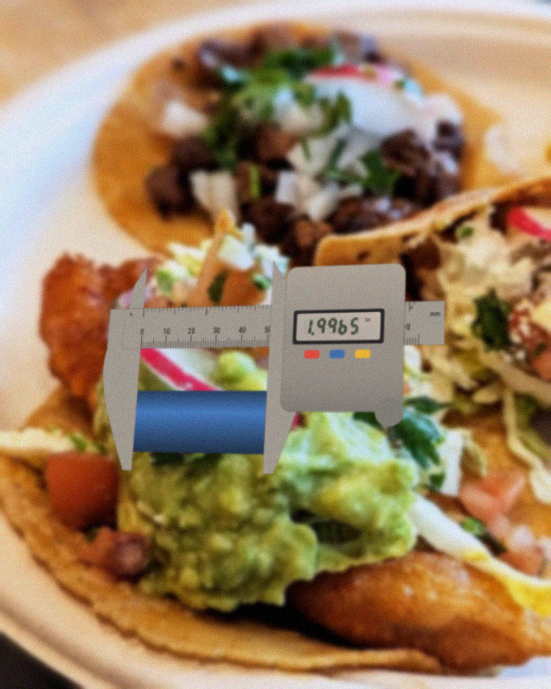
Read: value=1.9965 unit=in
